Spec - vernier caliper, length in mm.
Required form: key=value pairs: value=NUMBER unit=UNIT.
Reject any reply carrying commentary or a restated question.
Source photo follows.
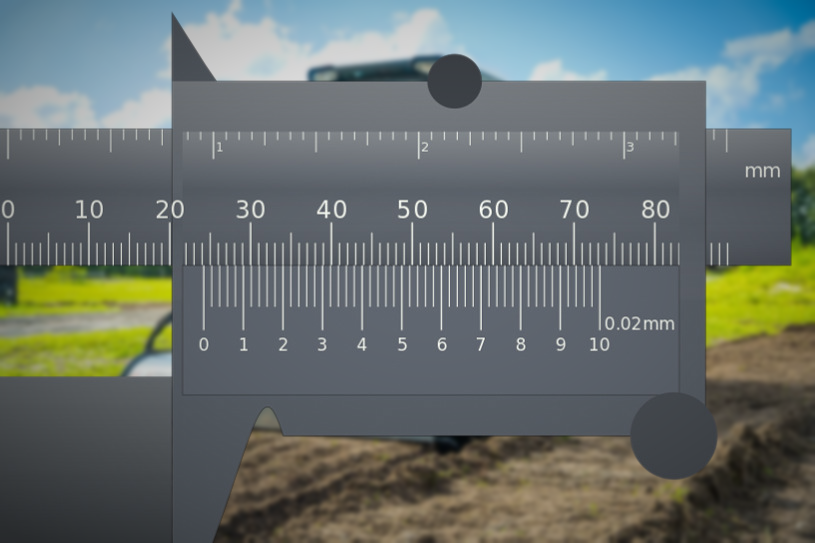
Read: value=24.2 unit=mm
